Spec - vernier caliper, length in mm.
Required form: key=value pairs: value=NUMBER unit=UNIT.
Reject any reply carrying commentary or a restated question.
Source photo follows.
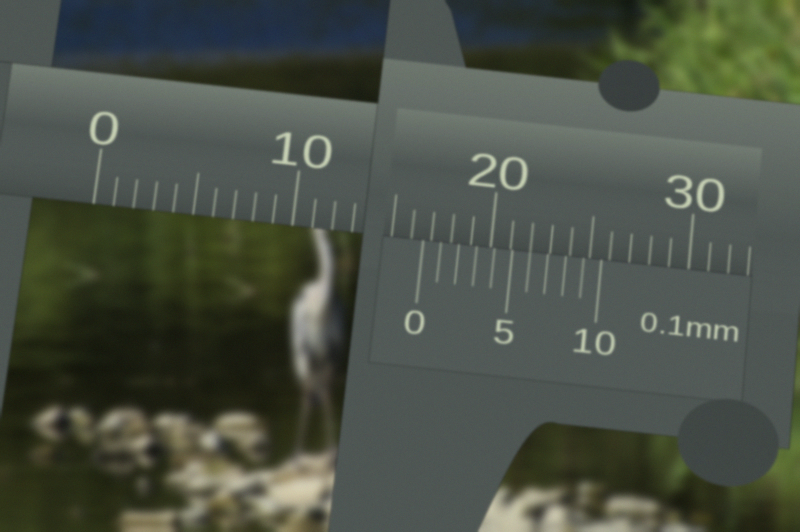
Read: value=16.6 unit=mm
